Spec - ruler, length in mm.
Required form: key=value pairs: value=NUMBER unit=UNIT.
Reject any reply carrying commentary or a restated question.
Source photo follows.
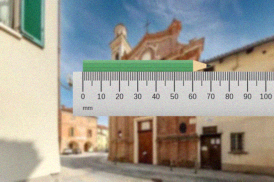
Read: value=70 unit=mm
